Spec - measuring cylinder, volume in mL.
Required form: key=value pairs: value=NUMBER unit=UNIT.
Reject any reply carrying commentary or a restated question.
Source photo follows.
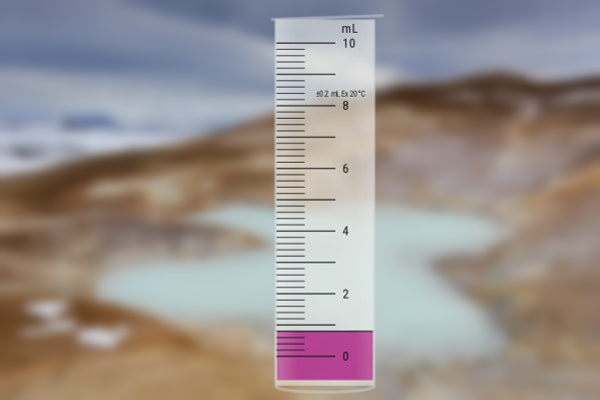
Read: value=0.8 unit=mL
